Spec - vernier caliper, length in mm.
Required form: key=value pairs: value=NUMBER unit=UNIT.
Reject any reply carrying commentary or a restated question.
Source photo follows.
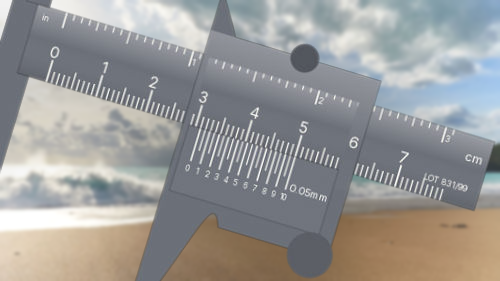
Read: value=31.0 unit=mm
